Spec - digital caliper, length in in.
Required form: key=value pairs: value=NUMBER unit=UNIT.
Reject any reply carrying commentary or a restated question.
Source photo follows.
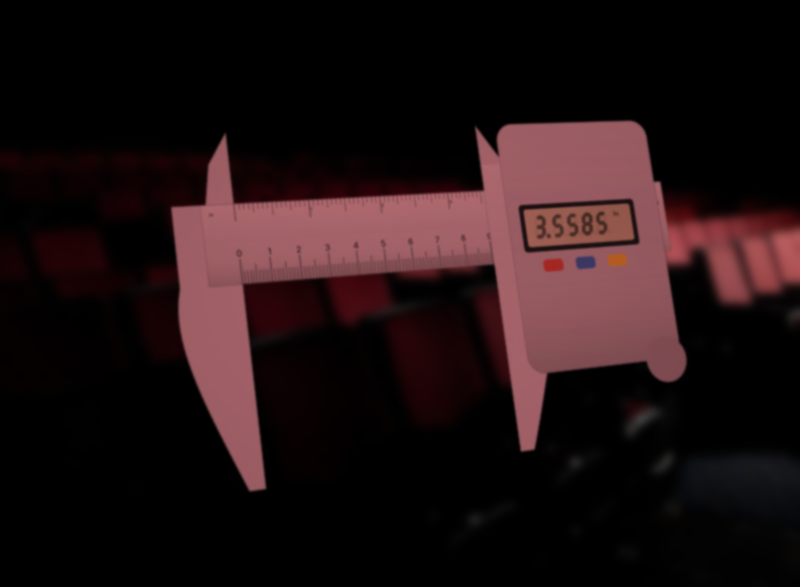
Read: value=3.5585 unit=in
